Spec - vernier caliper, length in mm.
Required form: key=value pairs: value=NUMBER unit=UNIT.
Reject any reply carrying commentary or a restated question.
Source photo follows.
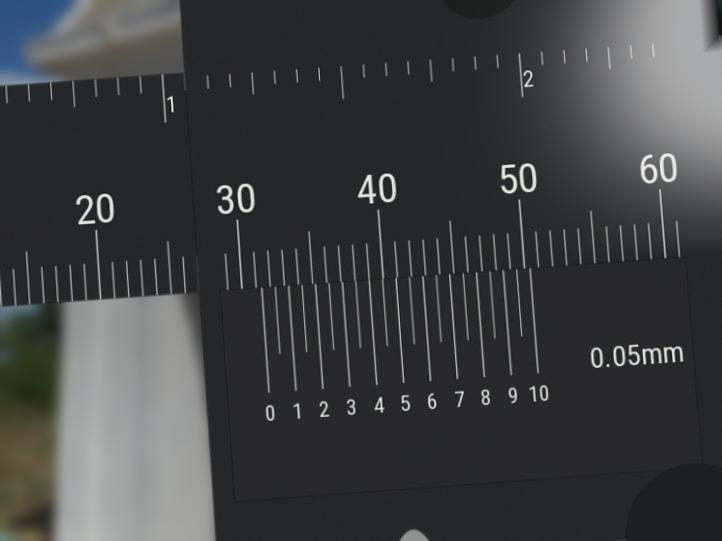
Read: value=31.4 unit=mm
